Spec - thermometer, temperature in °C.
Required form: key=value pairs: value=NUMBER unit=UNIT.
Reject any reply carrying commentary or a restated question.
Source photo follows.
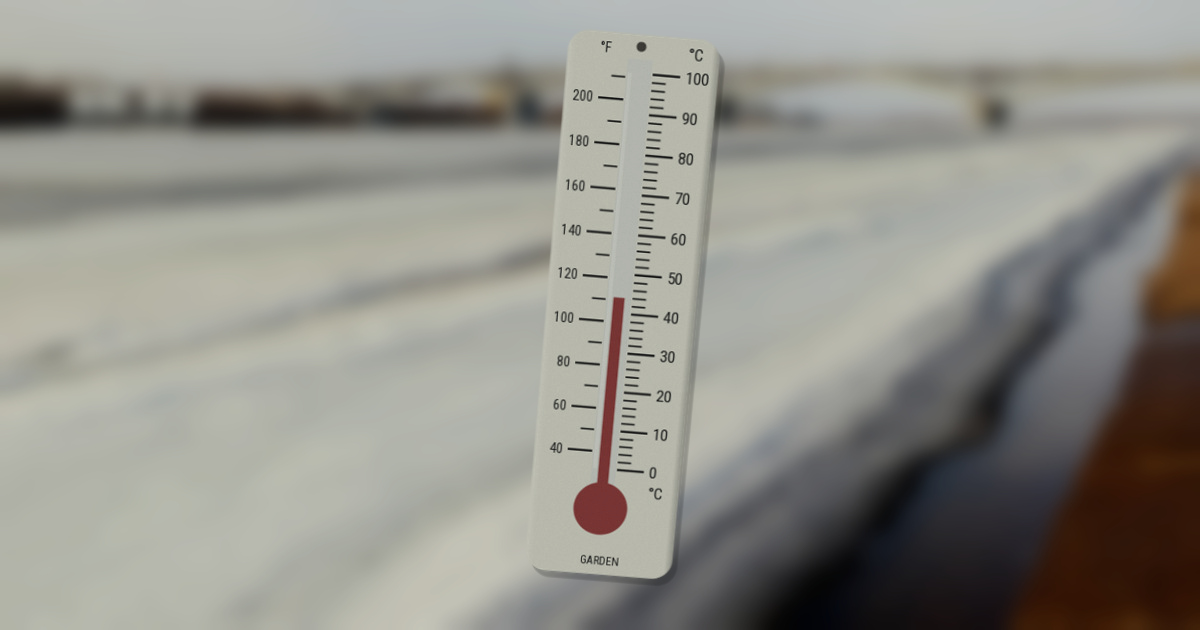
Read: value=44 unit=°C
